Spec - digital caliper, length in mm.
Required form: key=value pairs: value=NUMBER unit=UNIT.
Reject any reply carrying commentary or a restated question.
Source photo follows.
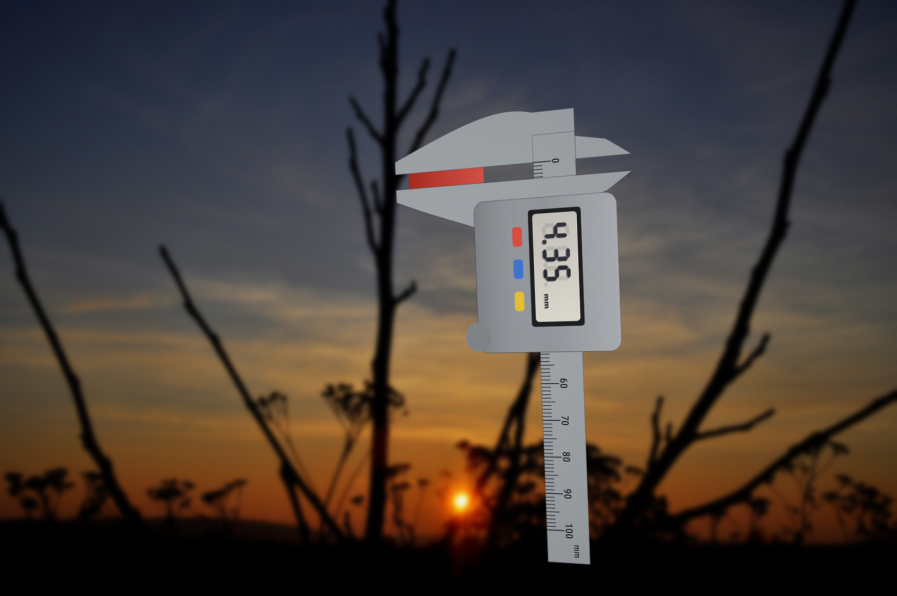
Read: value=4.35 unit=mm
